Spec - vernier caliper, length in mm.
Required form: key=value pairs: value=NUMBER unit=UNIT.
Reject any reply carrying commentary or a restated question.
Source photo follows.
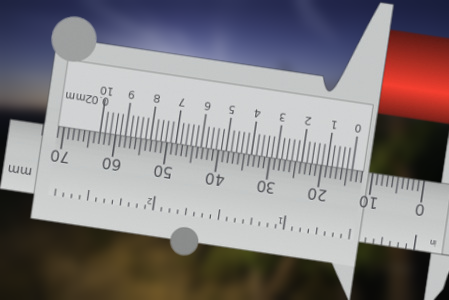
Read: value=14.0 unit=mm
